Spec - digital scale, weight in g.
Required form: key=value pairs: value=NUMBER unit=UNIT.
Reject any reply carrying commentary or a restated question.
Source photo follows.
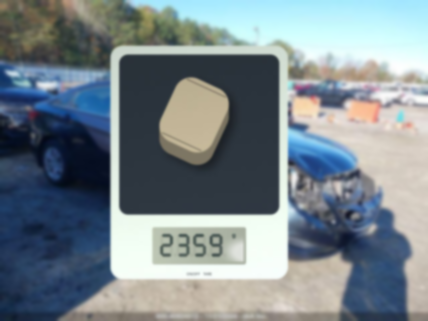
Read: value=2359 unit=g
